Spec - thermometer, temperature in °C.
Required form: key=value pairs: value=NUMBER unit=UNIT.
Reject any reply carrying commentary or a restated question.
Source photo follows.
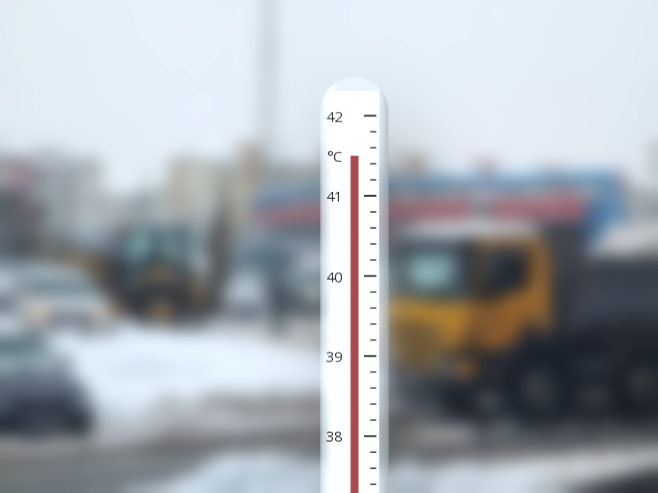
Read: value=41.5 unit=°C
